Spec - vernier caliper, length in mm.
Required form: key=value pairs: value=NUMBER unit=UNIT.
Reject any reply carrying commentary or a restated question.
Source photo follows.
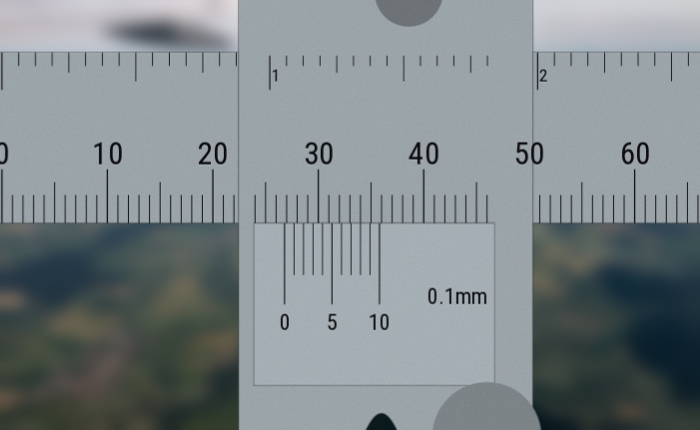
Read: value=26.8 unit=mm
